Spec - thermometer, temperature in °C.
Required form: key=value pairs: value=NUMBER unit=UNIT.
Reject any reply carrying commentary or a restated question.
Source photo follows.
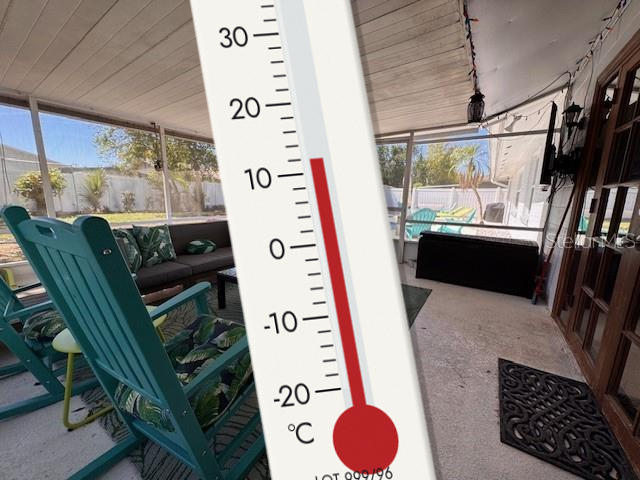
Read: value=12 unit=°C
